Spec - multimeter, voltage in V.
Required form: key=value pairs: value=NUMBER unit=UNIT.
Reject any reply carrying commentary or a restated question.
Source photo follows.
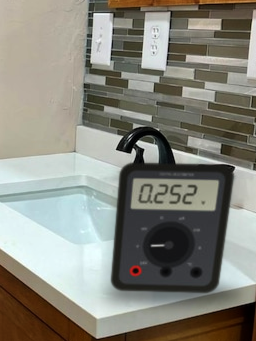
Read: value=0.252 unit=V
